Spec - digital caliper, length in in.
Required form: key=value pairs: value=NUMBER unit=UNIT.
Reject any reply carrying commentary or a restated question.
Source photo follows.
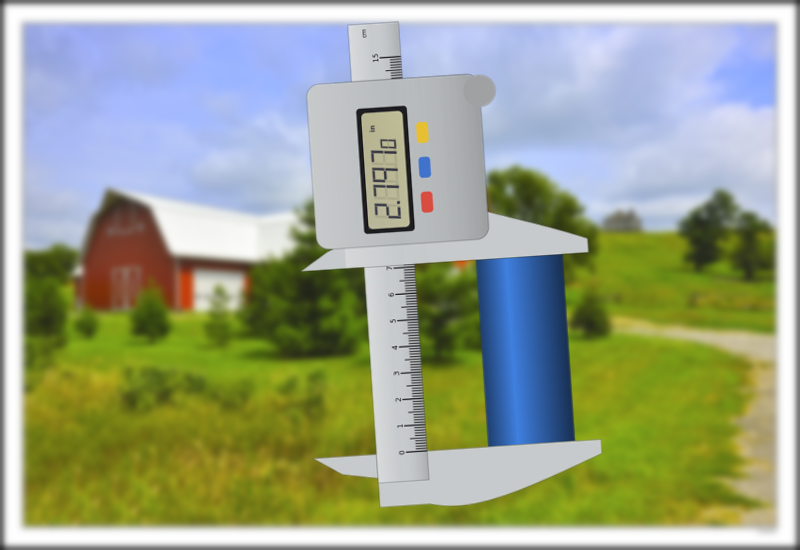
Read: value=2.7970 unit=in
